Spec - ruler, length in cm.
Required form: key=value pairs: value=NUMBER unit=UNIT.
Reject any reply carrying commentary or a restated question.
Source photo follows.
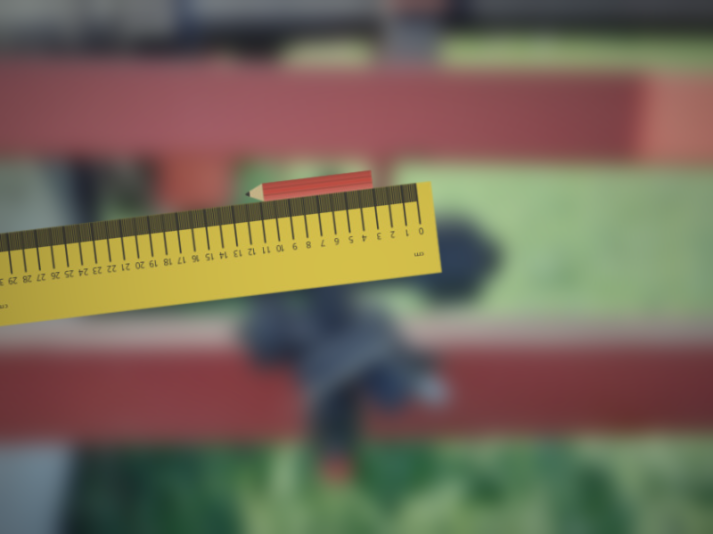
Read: value=9 unit=cm
